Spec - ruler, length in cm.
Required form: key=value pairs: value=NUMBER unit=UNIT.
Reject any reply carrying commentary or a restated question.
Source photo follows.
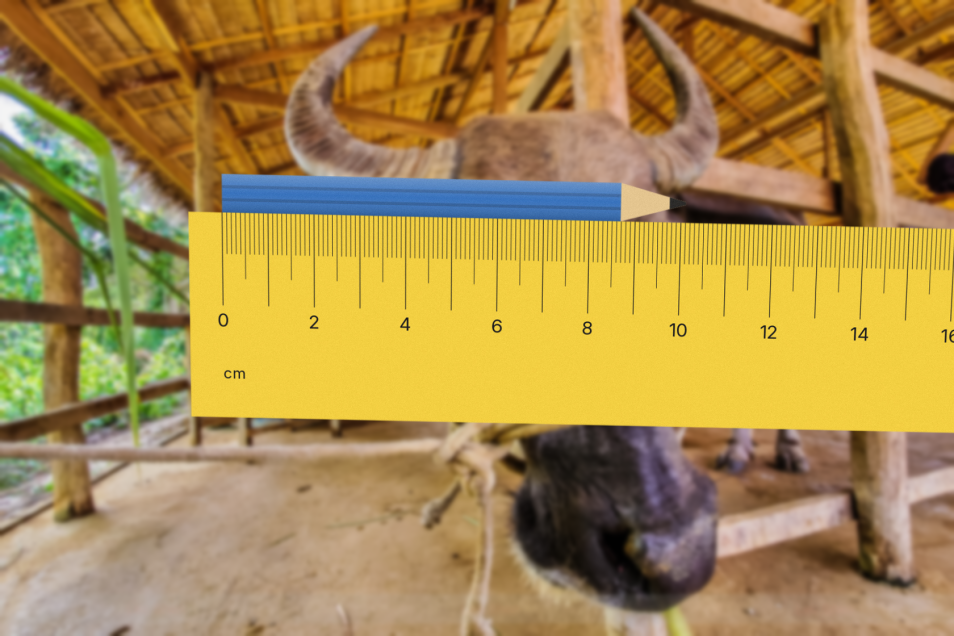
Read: value=10.1 unit=cm
